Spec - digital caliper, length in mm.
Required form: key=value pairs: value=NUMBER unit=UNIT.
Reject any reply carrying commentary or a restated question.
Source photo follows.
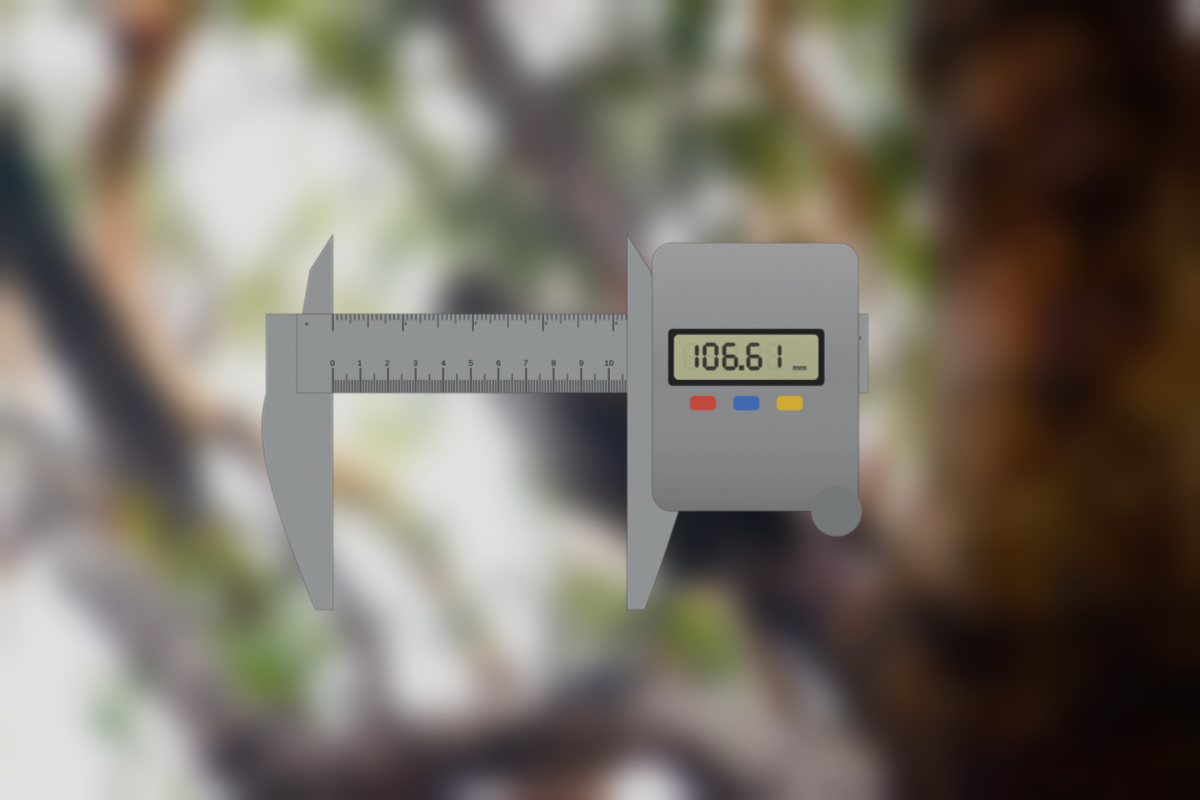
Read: value=106.61 unit=mm
